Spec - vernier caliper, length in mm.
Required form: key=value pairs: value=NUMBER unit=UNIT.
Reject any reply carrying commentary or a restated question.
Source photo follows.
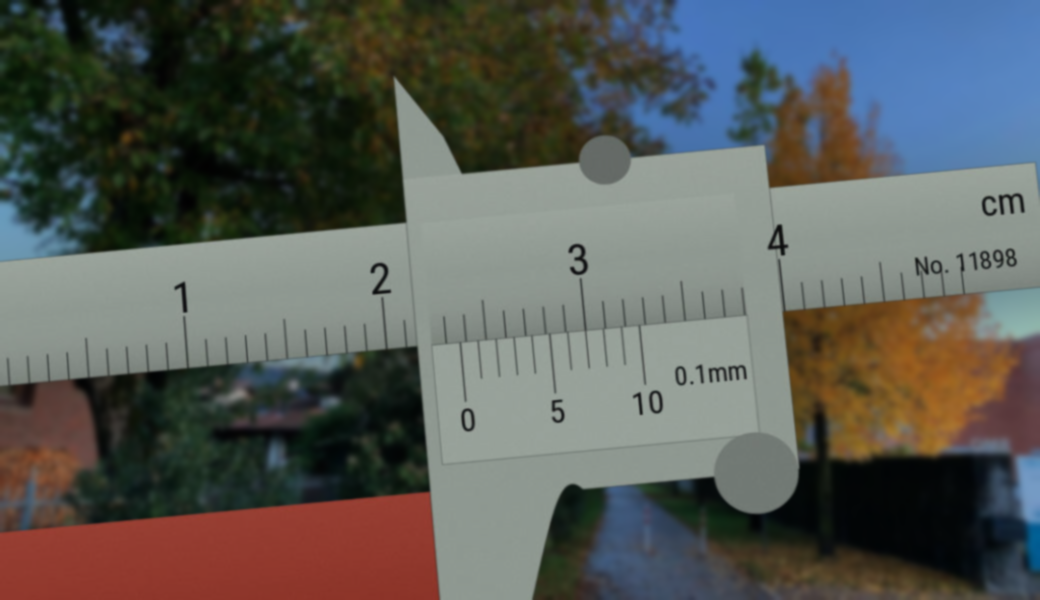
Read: value=23.7 unit=mm
